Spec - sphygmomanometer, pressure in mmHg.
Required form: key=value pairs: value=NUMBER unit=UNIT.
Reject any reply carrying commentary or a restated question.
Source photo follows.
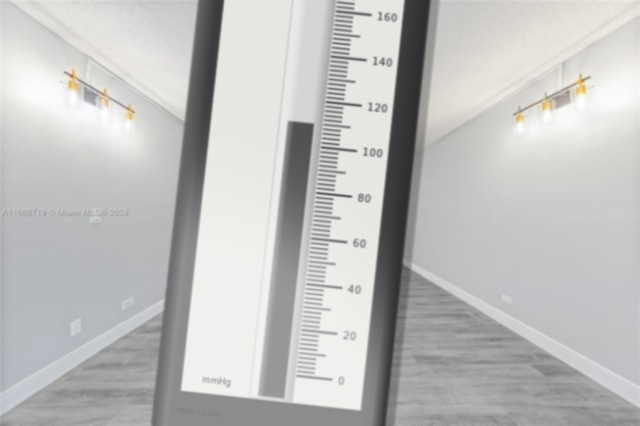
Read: value=110 unit=mmHg
